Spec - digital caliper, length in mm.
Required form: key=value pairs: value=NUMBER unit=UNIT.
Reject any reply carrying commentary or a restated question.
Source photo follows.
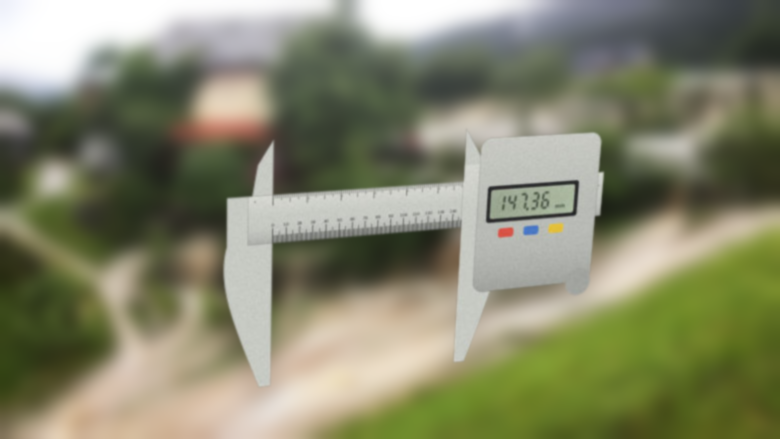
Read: value=147.36 unit=mm
